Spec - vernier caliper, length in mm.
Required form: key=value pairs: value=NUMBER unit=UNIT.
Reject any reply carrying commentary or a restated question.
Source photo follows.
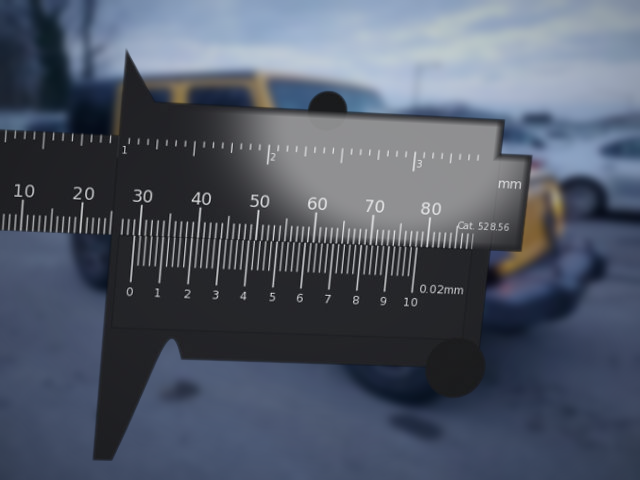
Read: value=29.2 unit=mm
